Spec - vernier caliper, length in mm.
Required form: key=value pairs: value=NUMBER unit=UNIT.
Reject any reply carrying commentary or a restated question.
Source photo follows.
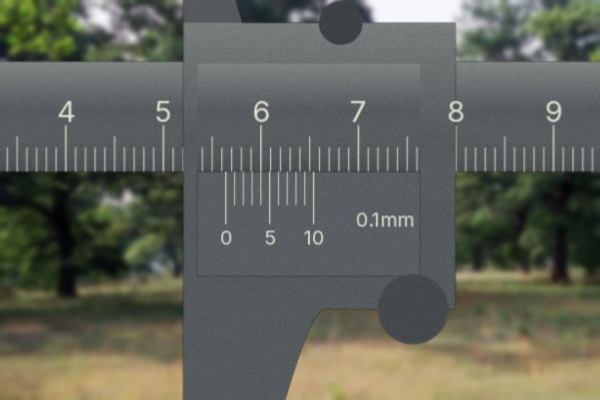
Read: value=56.4 unit=mm
